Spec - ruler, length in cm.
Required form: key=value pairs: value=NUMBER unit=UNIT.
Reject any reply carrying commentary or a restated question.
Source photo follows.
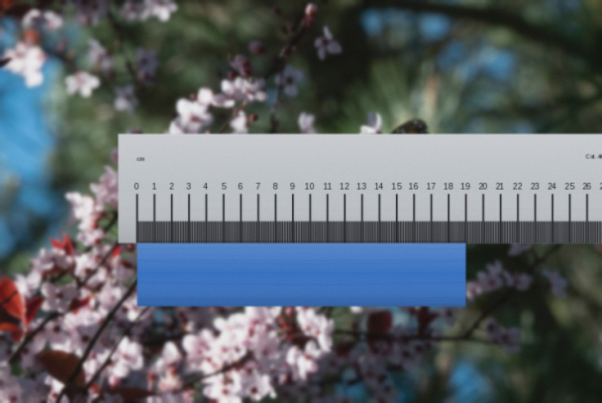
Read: value=19 unit=cm
